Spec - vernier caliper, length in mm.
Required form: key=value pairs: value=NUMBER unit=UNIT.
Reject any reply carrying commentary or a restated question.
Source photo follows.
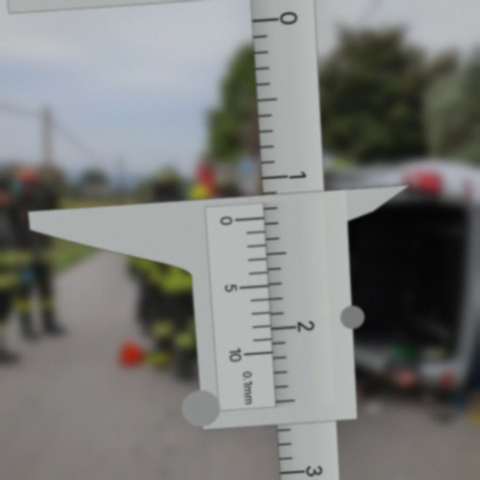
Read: value=12.6 unit=mm
